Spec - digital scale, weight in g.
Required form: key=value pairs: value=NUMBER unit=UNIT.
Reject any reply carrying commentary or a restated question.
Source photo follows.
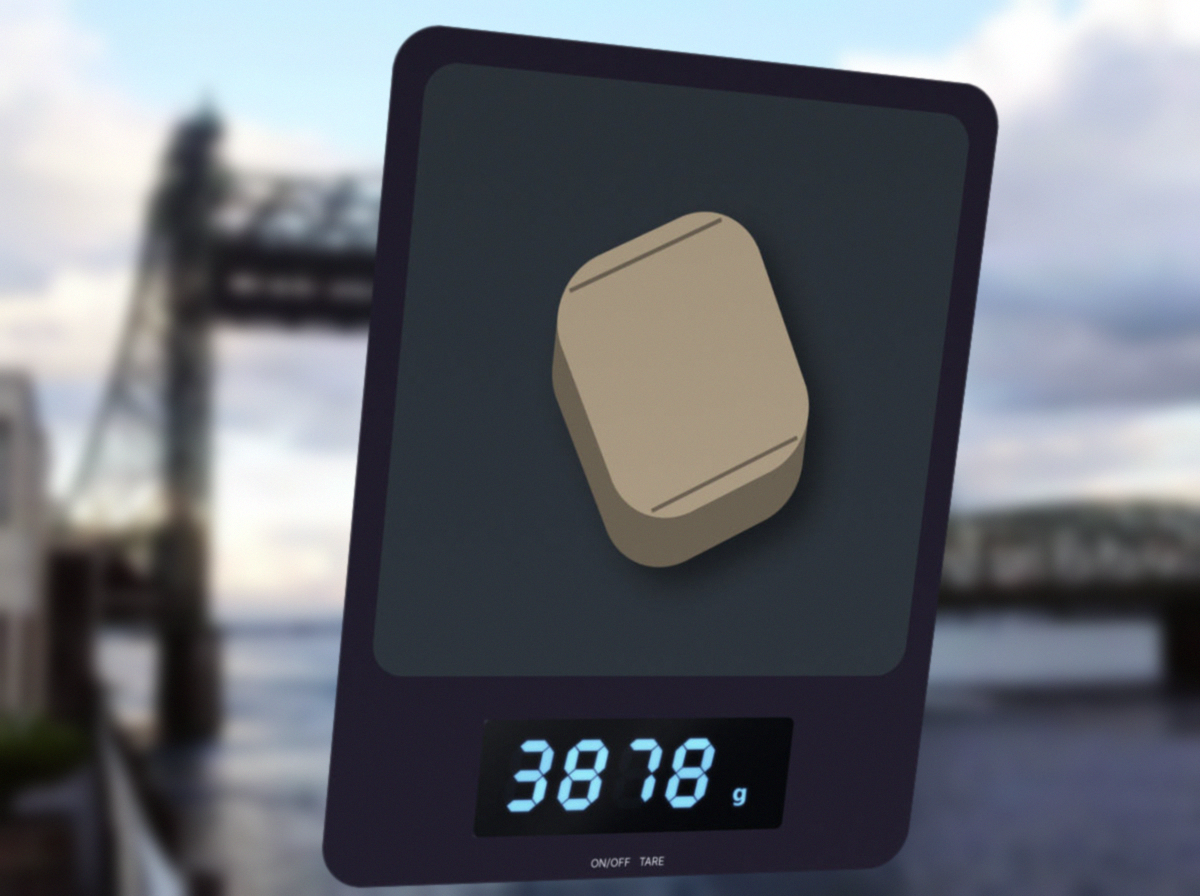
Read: value=3878 unit=g
